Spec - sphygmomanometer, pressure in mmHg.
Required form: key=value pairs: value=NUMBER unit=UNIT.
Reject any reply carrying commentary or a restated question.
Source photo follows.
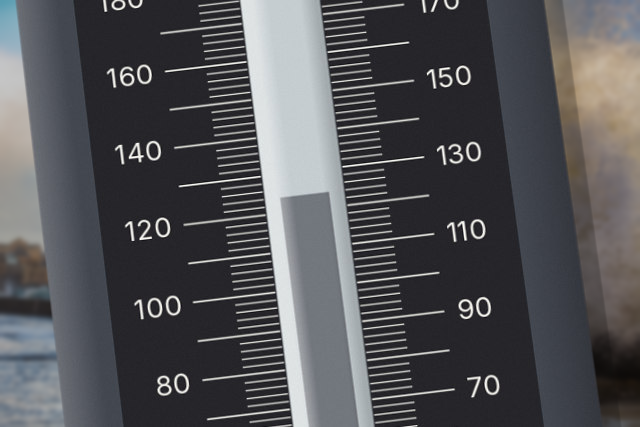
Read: value=124 unit=mmHg
